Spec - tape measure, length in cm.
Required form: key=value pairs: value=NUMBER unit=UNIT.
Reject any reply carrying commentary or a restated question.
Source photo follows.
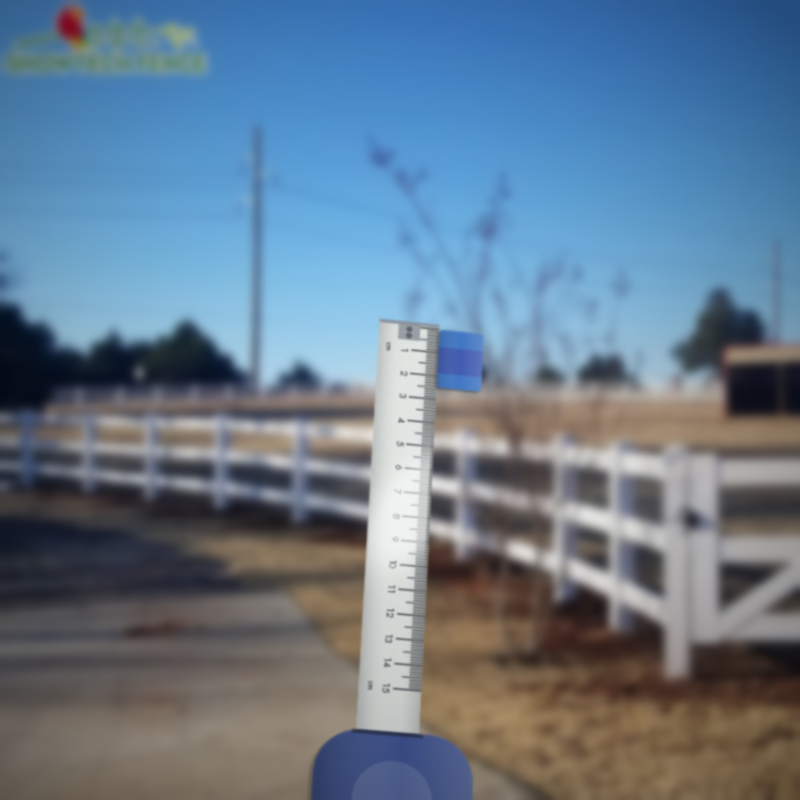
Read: value=2.5 unit=cm
